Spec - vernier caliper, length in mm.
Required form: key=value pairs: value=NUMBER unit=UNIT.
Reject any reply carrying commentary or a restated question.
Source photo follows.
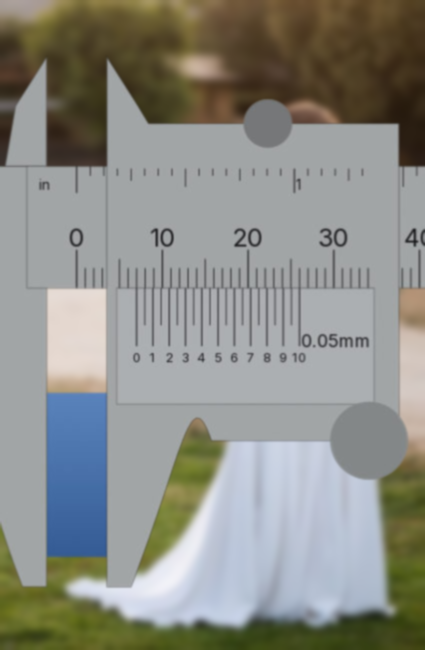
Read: value=7.0 unit=mm
